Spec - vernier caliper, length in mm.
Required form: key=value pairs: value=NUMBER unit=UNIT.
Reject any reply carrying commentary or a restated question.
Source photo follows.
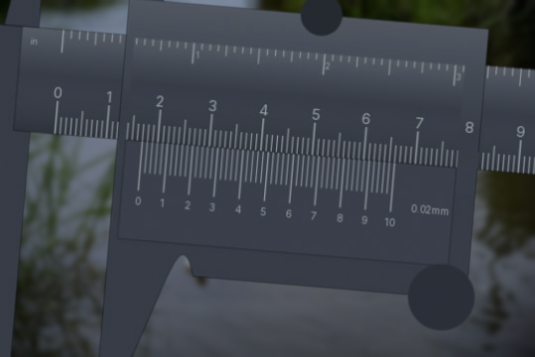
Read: value=17.0 unit=mm
